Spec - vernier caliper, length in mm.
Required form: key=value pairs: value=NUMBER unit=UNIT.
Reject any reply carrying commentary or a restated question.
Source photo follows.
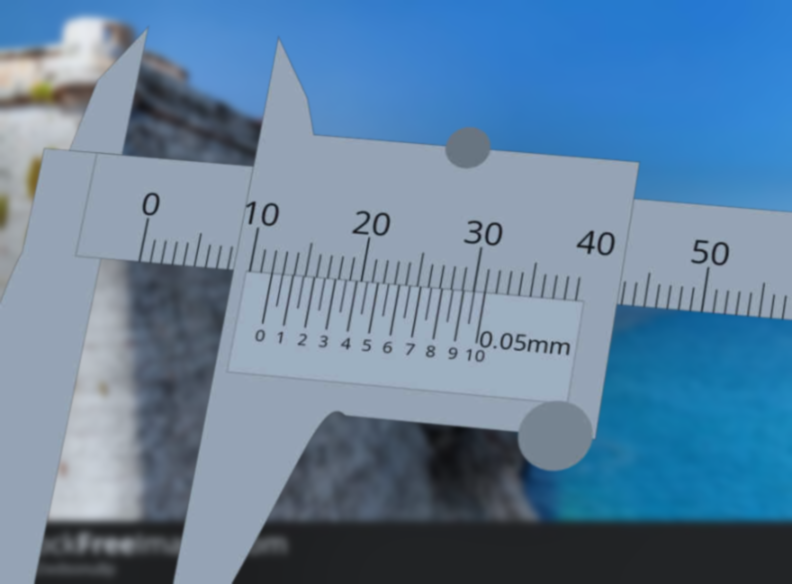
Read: value=12.0 unit=mm
